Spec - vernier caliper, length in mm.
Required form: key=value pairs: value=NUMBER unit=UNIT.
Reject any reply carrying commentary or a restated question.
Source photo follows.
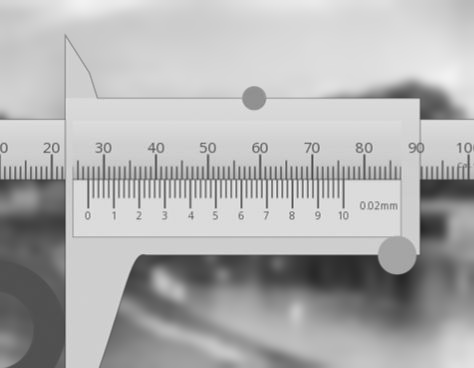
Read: value=27.0 unit=mm
